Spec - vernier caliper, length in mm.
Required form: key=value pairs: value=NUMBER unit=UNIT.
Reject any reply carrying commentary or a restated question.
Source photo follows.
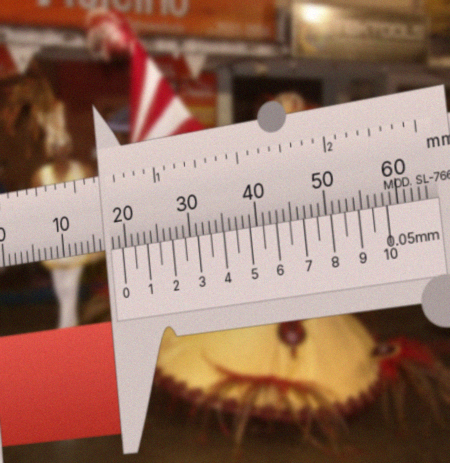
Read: value=19.5 unit=mm
